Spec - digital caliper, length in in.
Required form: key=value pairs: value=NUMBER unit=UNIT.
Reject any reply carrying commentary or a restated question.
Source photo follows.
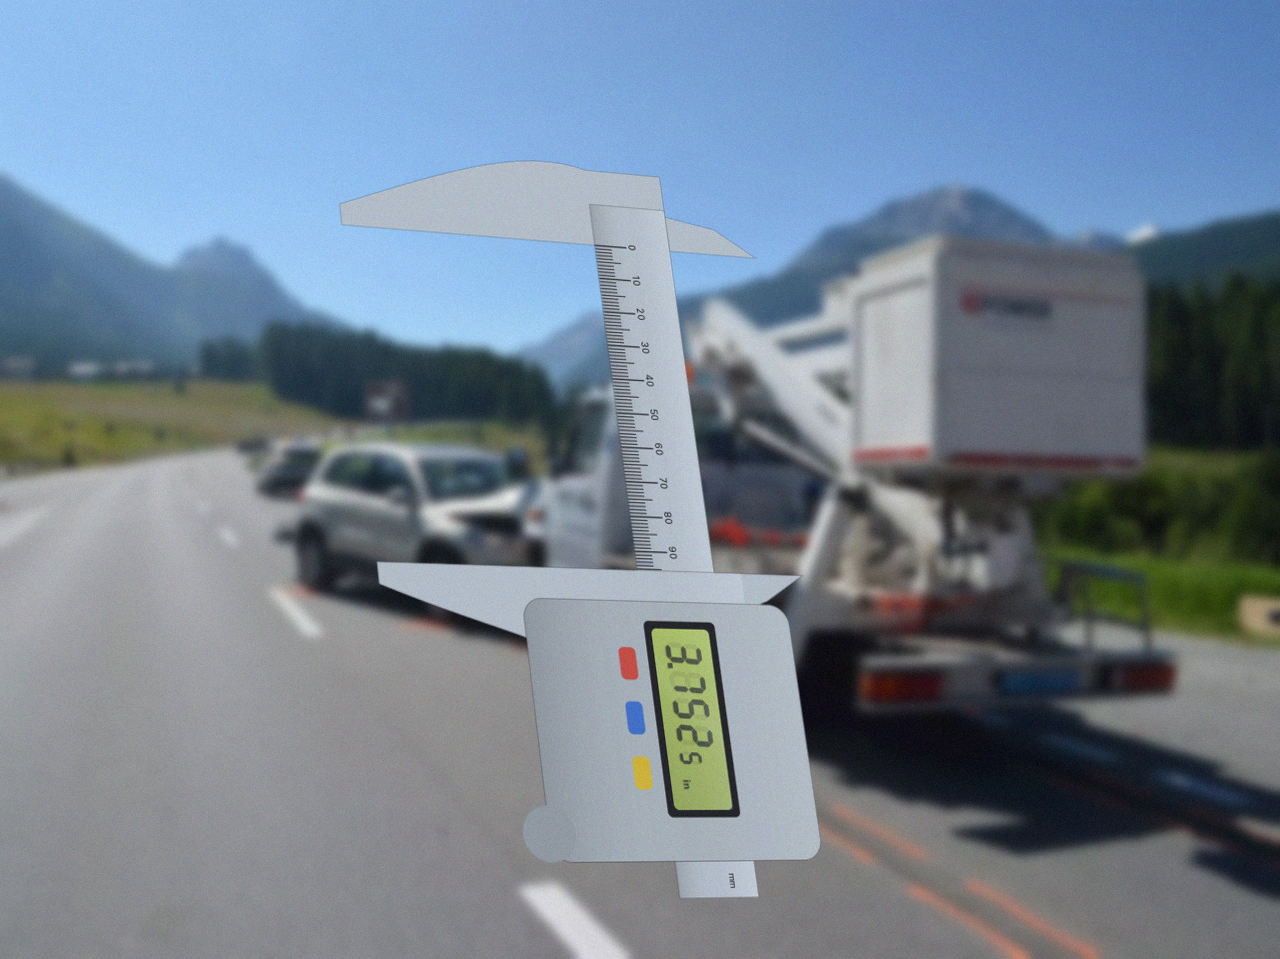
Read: value=3.7525 unit=in
